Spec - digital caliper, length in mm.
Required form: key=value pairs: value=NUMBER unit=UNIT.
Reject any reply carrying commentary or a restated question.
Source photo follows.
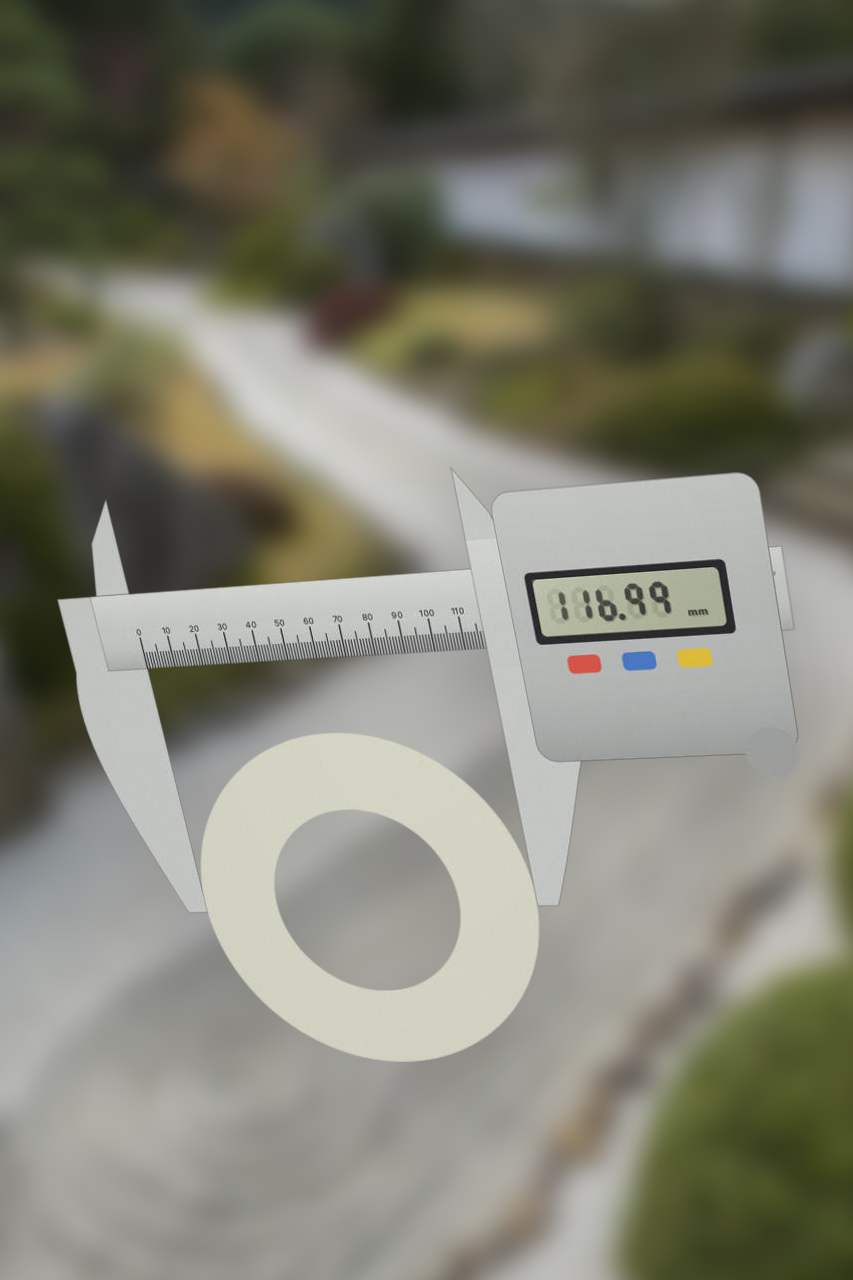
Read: value=116.99 unit=mm
